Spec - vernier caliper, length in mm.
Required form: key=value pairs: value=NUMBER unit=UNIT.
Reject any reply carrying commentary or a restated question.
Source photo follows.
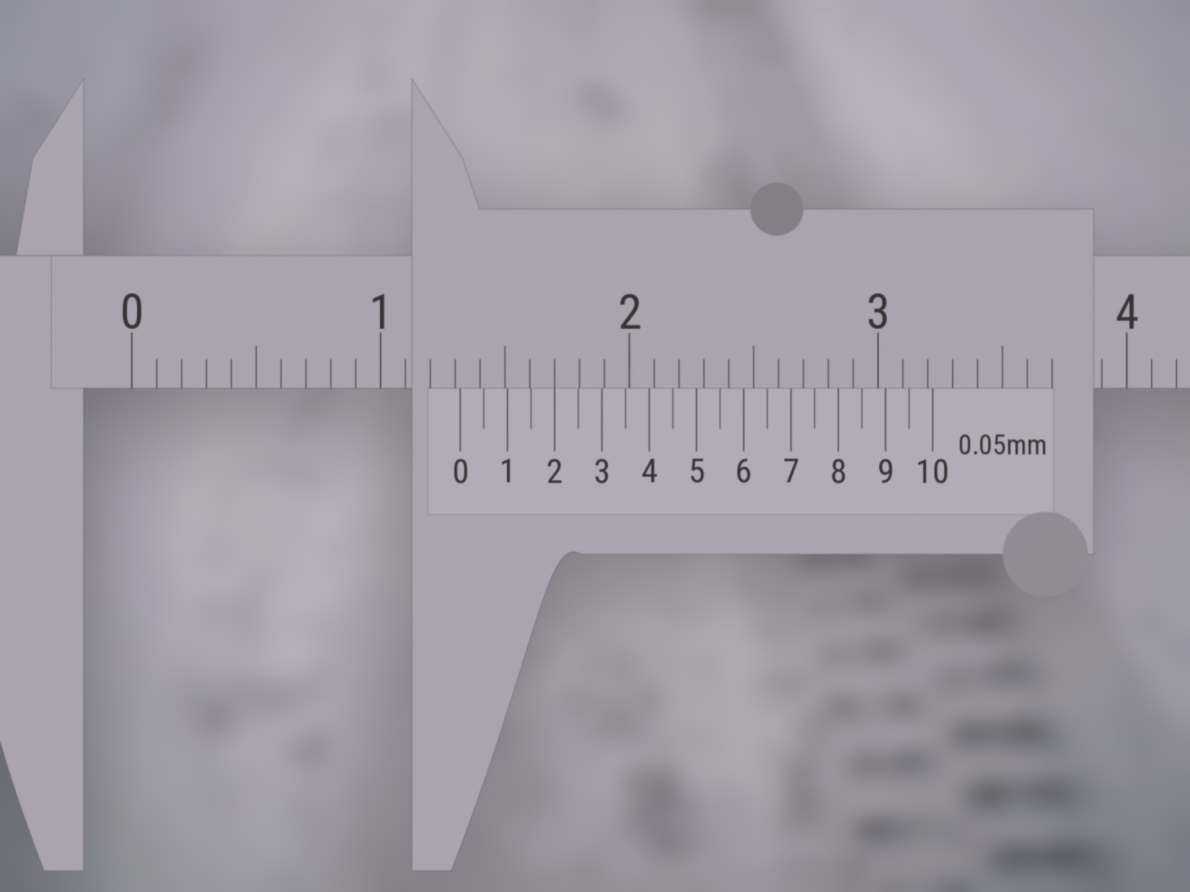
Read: value=13.20 unit=mm
